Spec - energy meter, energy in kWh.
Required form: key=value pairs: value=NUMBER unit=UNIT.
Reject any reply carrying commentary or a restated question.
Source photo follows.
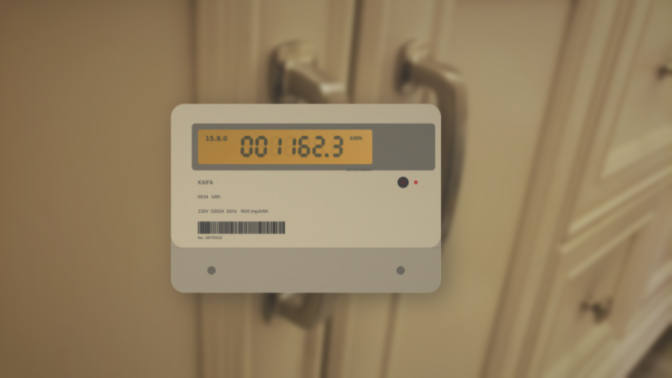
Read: value=1162.3 unit=kWh
